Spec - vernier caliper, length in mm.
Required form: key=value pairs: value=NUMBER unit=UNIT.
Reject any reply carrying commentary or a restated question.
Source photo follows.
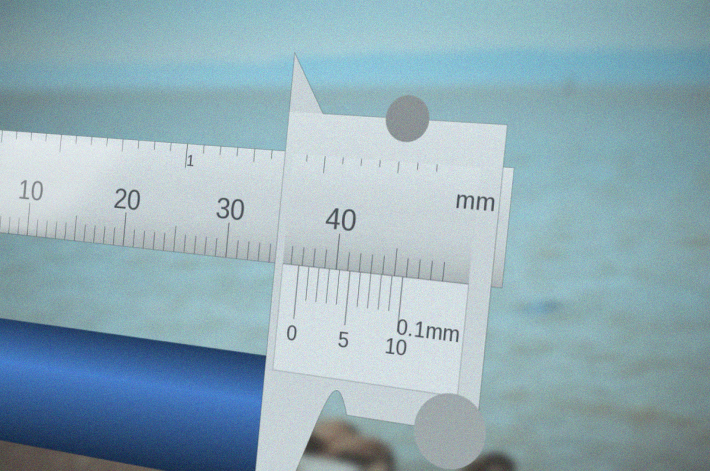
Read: value=36.7 unit=mm
